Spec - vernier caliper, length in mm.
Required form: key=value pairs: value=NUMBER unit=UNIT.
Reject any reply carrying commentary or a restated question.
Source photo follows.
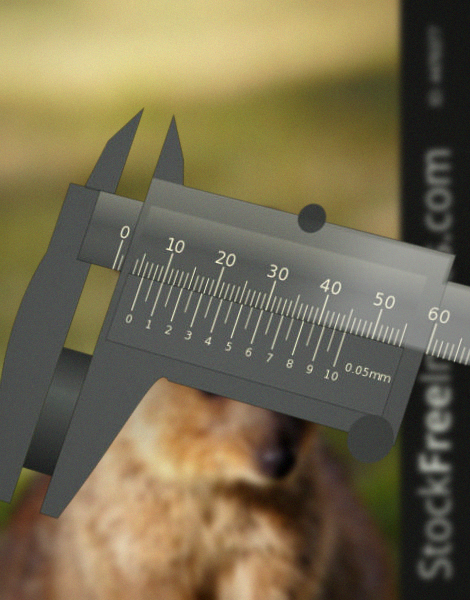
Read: value=6.0 unit=mm
